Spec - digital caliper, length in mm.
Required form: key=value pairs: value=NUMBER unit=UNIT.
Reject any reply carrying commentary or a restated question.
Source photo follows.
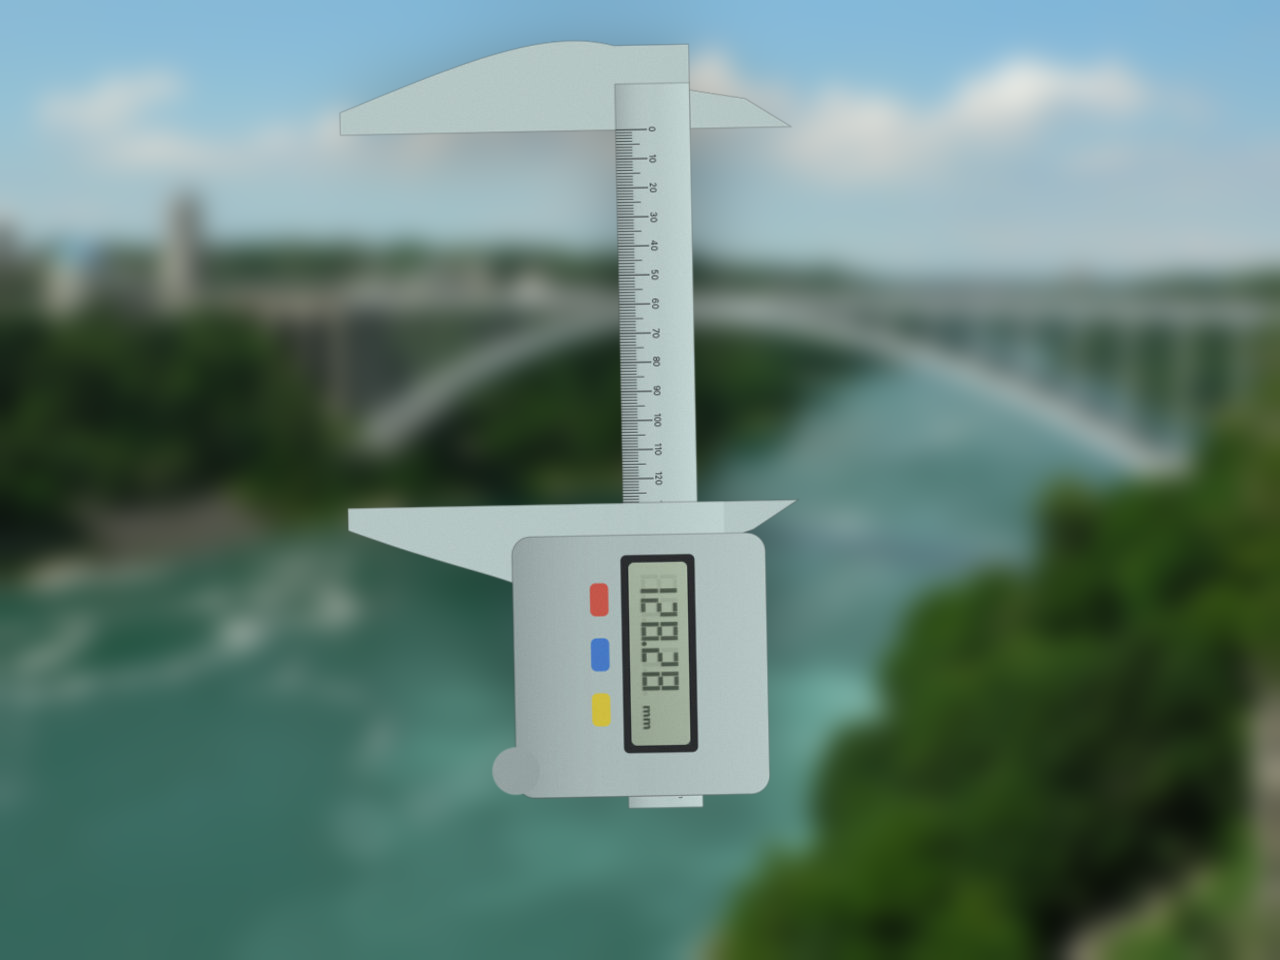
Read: value=128.28 unit=mm
